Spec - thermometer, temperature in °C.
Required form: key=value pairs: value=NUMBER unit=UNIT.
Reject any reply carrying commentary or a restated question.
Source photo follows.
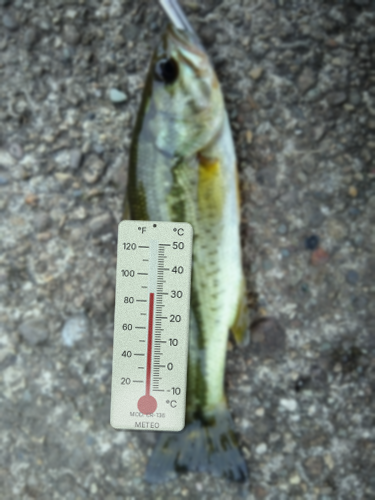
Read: value=30 unit=°C
